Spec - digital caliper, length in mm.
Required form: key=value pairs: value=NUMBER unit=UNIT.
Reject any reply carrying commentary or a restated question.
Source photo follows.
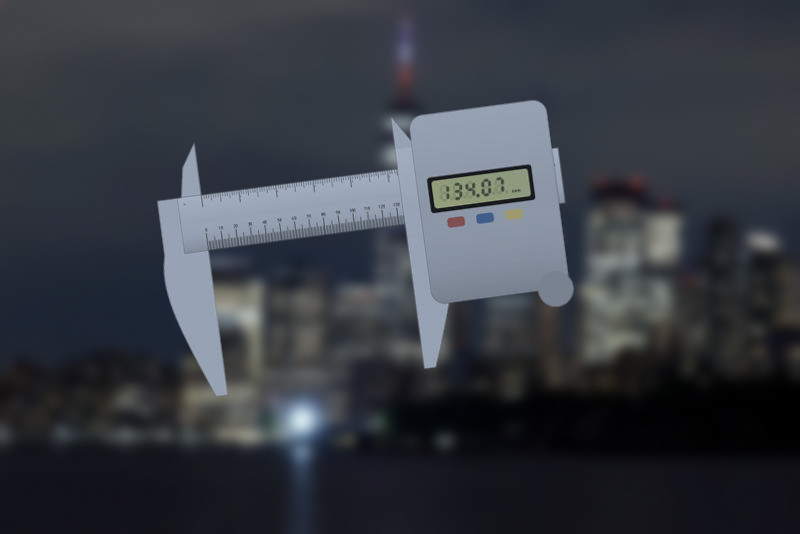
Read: value=134.07 unit=mm
